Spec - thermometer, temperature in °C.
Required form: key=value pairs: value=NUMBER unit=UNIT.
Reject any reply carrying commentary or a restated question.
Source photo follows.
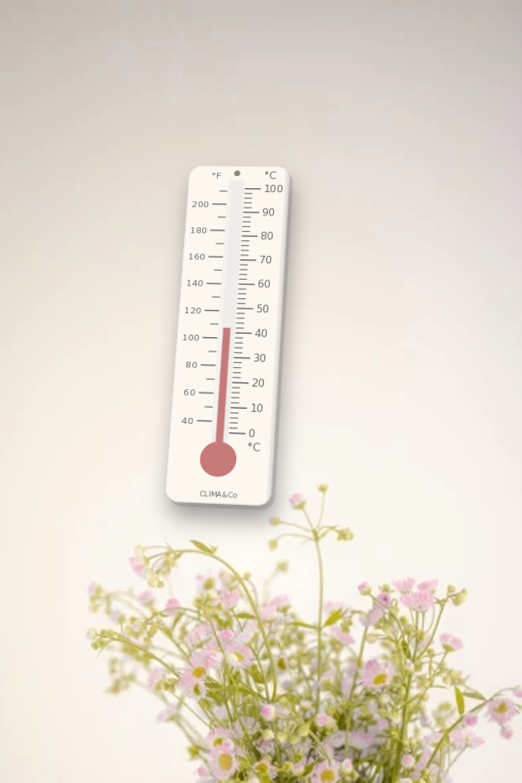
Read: value=42 unit=°C
